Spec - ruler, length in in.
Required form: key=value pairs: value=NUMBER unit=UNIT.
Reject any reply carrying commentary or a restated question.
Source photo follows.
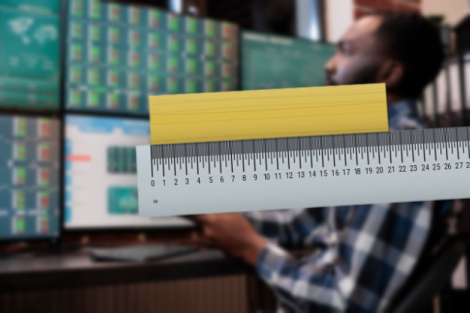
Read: value=21 unit=in
